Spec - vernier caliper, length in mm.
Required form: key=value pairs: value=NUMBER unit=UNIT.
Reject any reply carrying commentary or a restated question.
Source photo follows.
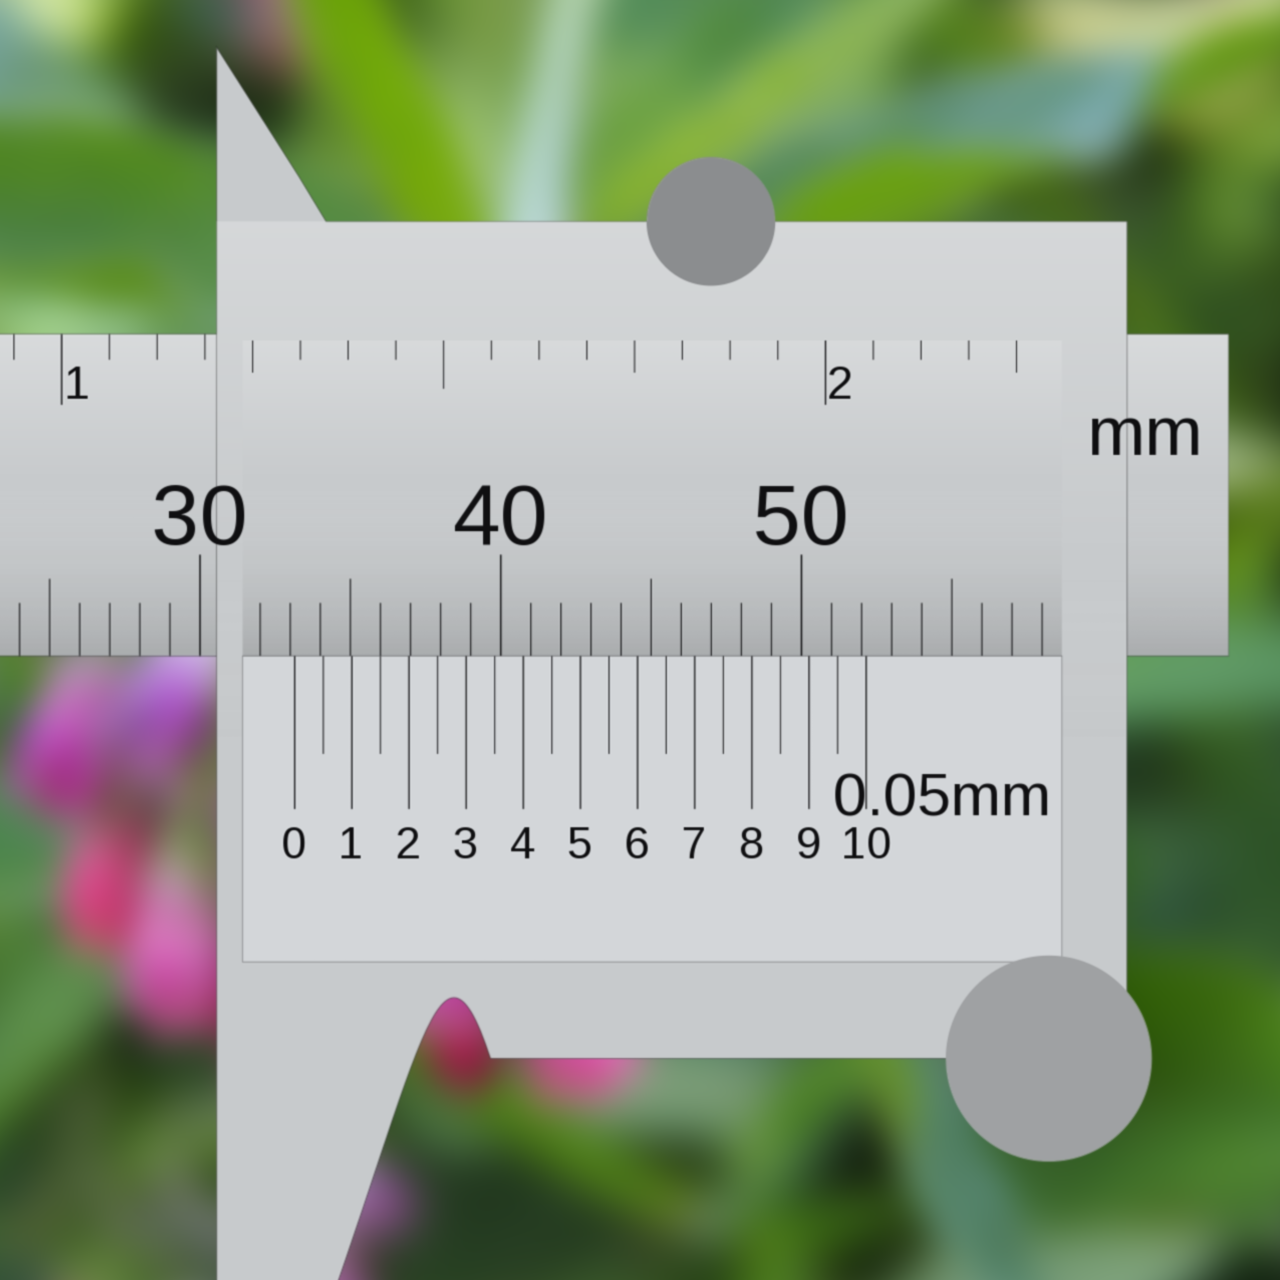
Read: value=33.15 unit=mm
